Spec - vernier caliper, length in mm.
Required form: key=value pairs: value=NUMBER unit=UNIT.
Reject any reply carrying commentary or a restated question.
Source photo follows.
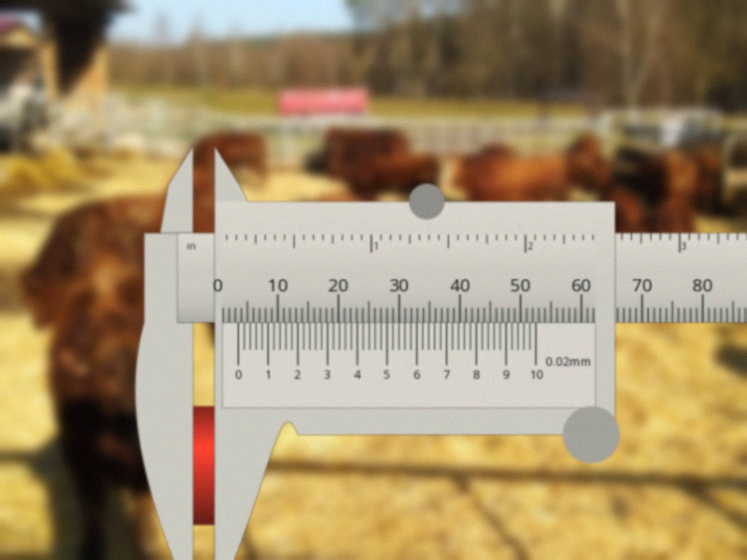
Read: value=3.5 unit=mm
